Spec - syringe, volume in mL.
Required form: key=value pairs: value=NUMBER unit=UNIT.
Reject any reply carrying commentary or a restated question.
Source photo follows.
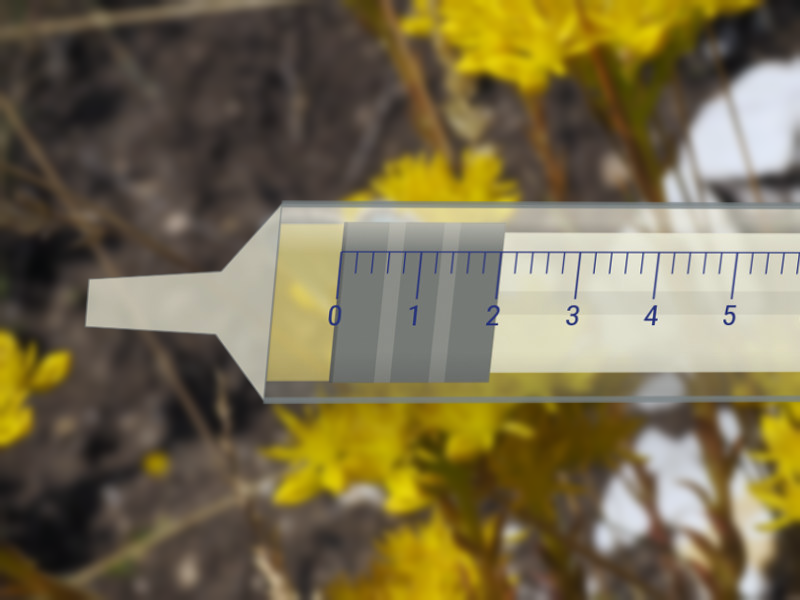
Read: value=0 unit=mL
